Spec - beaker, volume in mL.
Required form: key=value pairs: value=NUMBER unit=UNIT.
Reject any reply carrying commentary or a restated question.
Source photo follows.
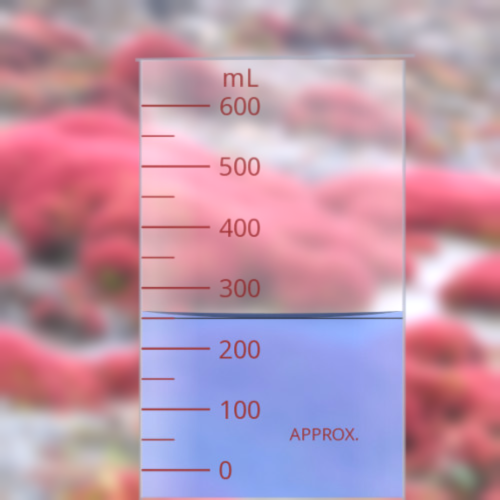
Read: value=250 unit=mL
